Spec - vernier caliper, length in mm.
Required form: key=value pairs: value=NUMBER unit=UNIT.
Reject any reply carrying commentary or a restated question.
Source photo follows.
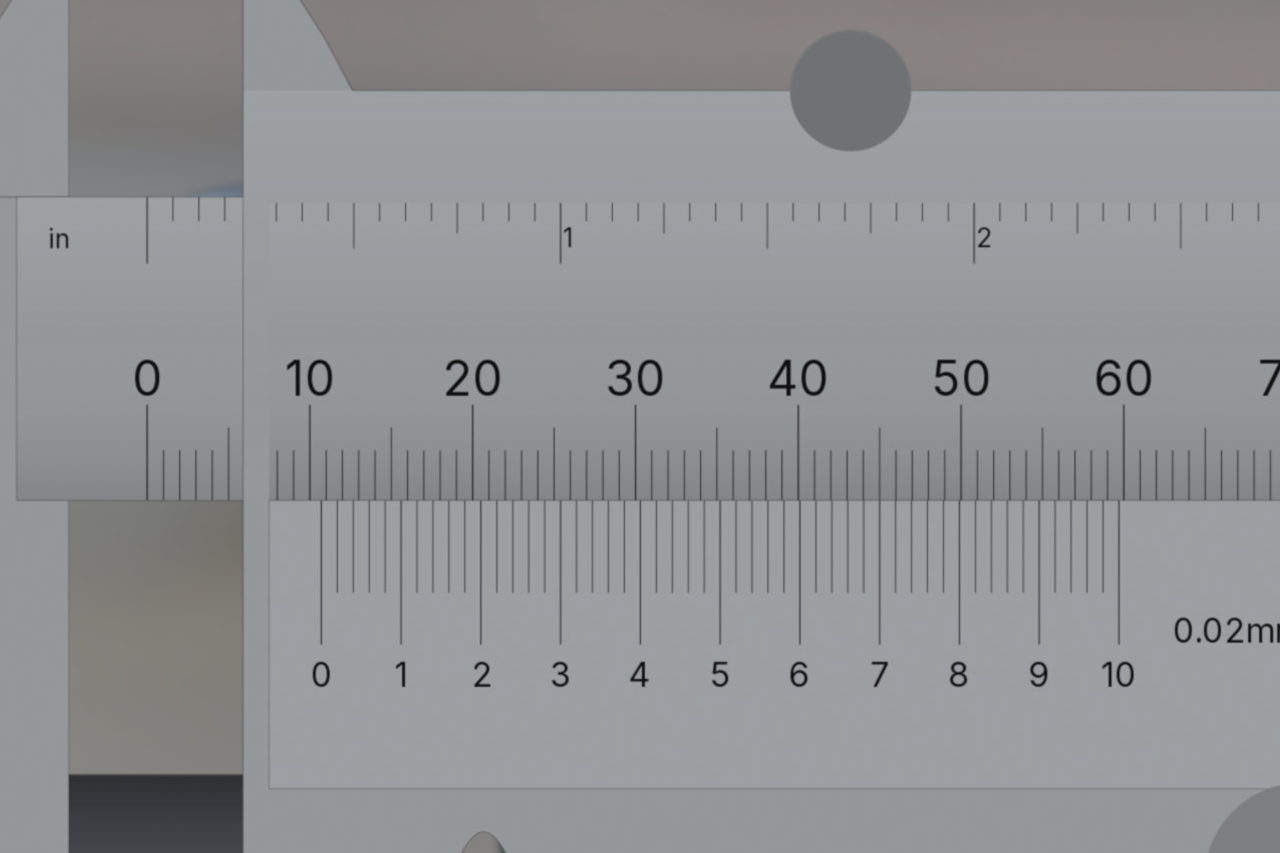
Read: value=10.7 unit=mm
